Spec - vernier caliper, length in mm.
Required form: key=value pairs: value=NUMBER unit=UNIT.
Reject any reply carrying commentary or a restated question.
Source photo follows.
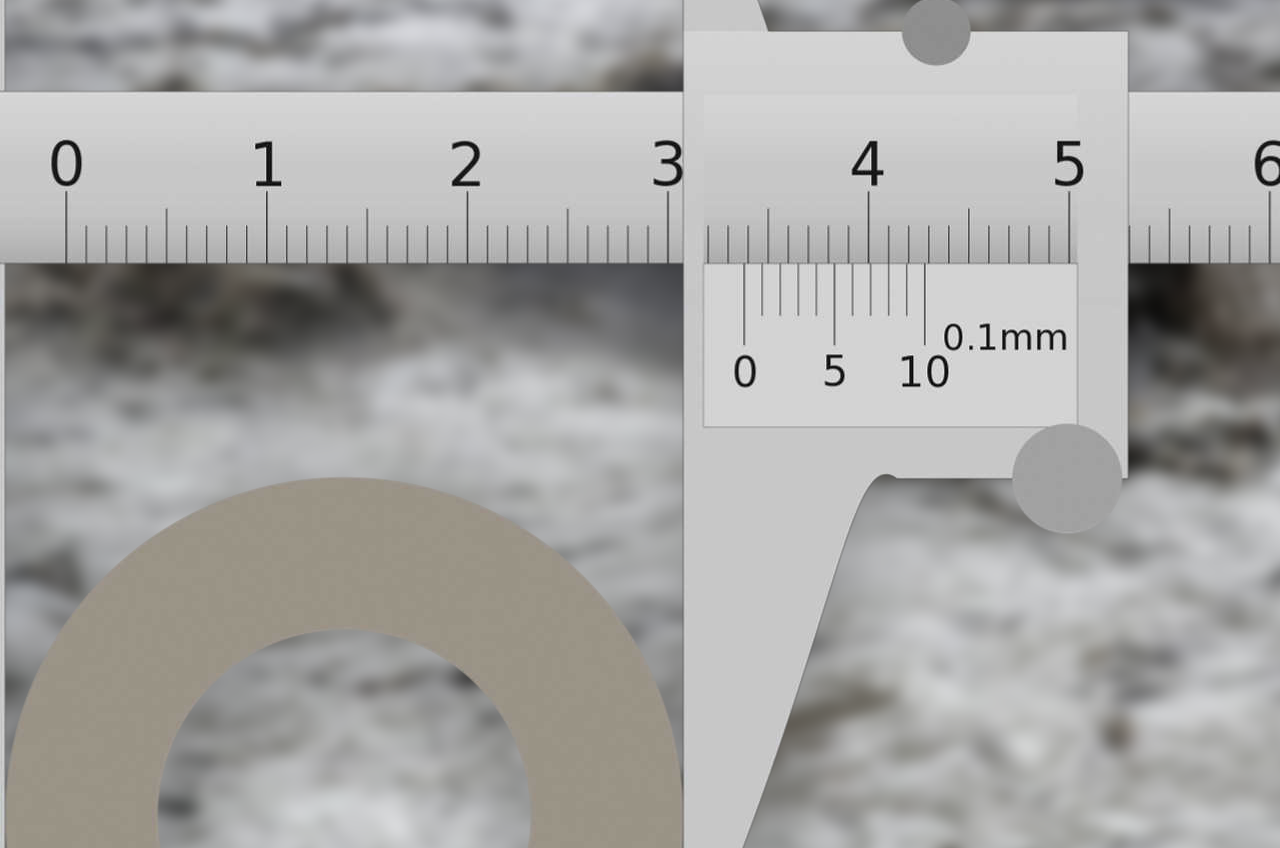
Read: value=33.8 unit=mm
